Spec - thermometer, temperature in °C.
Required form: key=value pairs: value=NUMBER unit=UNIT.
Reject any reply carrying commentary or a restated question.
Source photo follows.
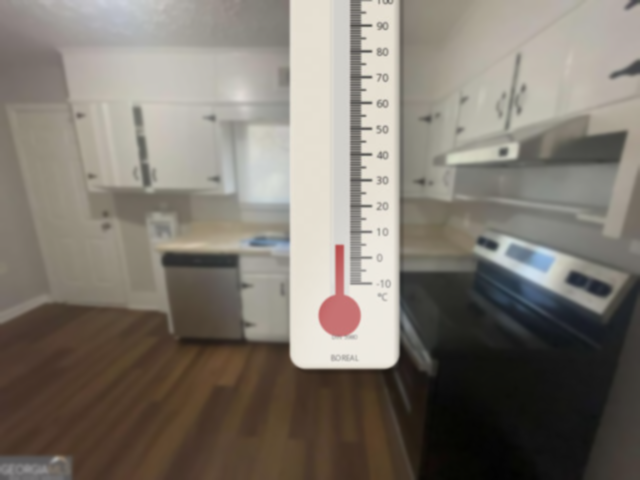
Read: value=5 unit=°C
